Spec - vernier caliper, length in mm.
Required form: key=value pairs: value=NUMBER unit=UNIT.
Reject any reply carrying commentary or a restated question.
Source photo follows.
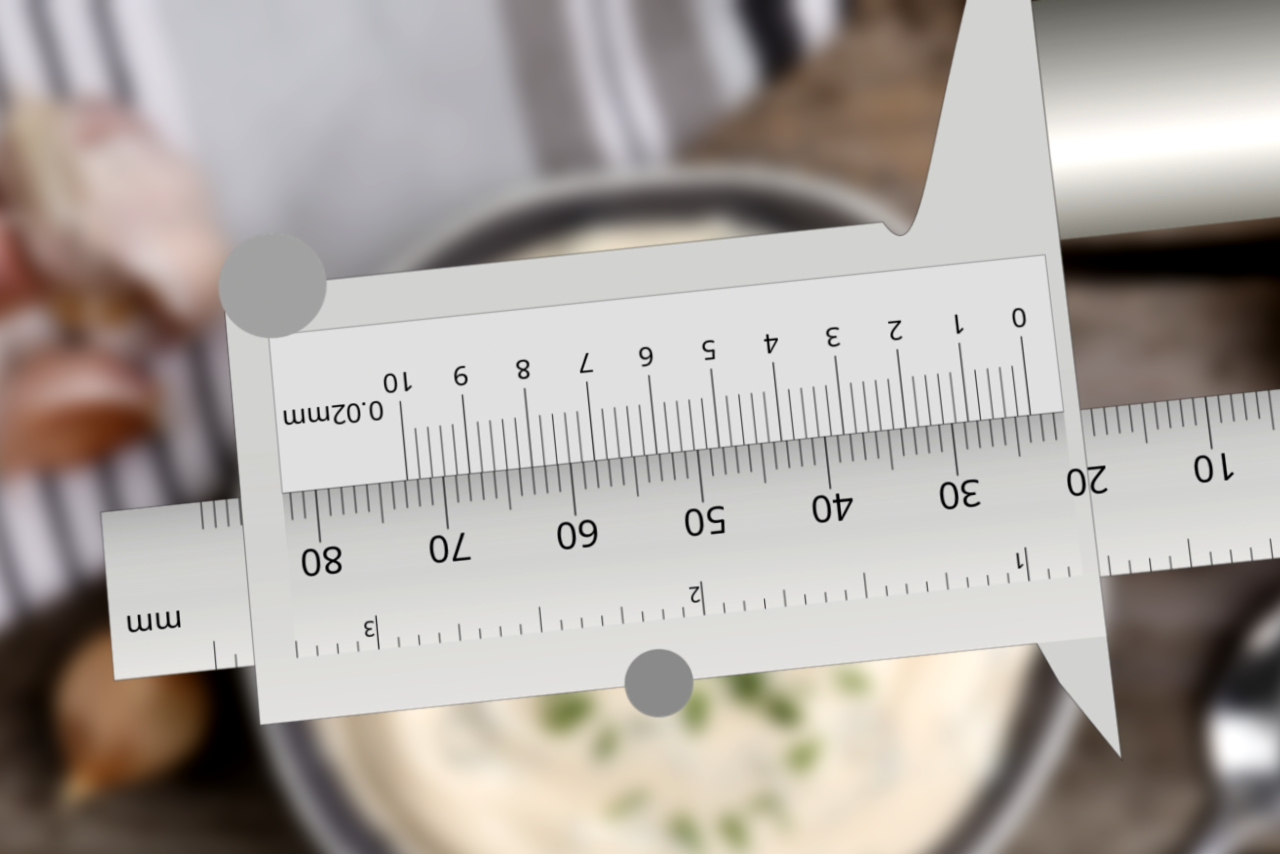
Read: value=23.8 unit=mm
